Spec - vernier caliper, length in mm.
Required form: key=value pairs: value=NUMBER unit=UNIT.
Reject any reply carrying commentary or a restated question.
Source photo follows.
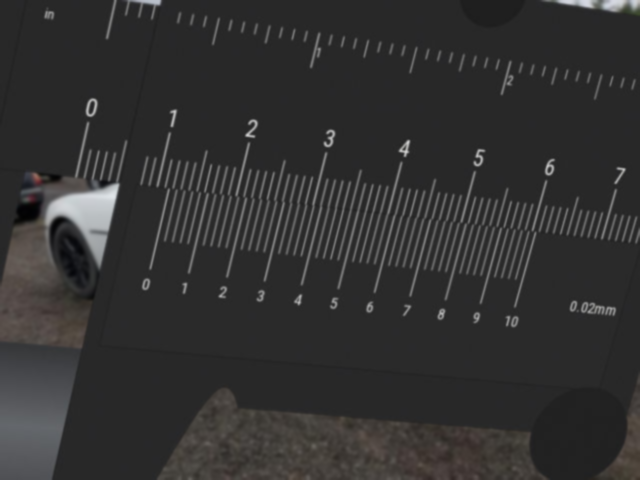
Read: value=11.5 unit=mm
